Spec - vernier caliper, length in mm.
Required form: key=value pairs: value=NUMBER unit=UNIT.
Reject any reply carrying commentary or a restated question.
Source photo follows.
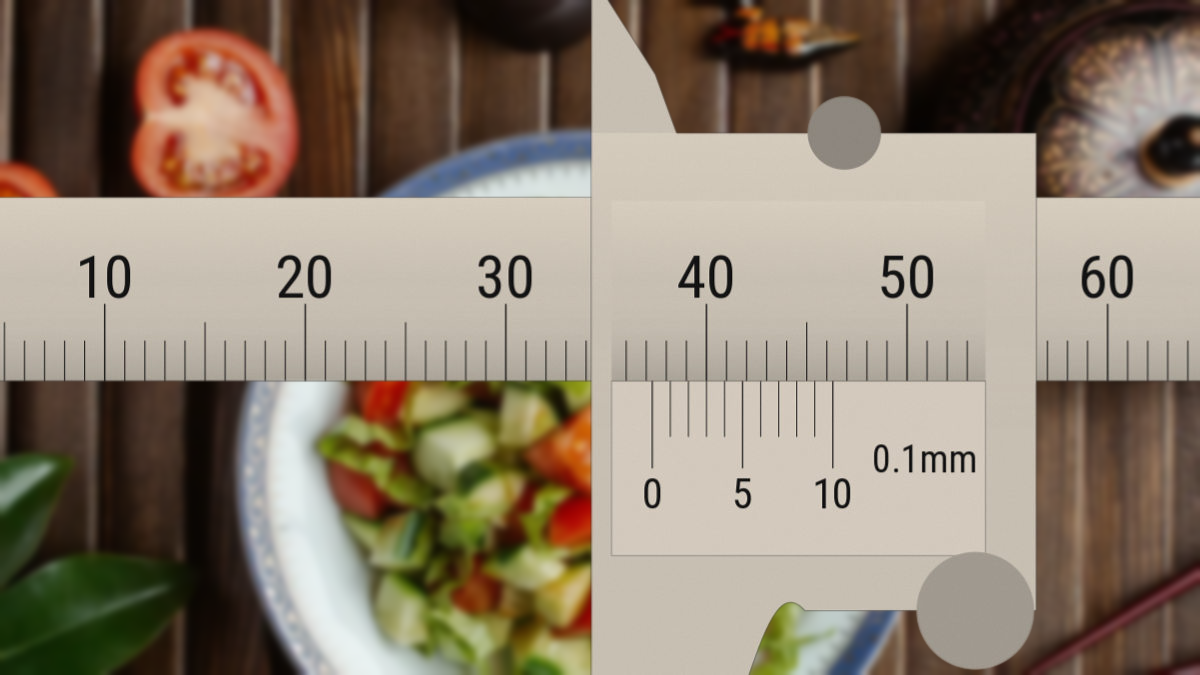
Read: value=37.3 unit=mm
